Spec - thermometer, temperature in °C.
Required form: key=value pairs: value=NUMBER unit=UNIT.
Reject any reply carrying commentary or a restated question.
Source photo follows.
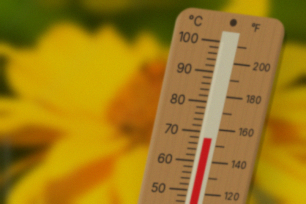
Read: value=68 unit=°C
